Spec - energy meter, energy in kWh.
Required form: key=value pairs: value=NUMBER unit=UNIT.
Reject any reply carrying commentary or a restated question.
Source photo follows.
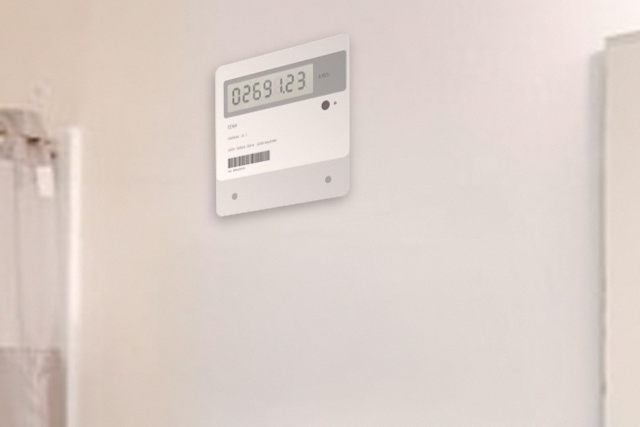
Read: value=2691.23 unit=kWh
